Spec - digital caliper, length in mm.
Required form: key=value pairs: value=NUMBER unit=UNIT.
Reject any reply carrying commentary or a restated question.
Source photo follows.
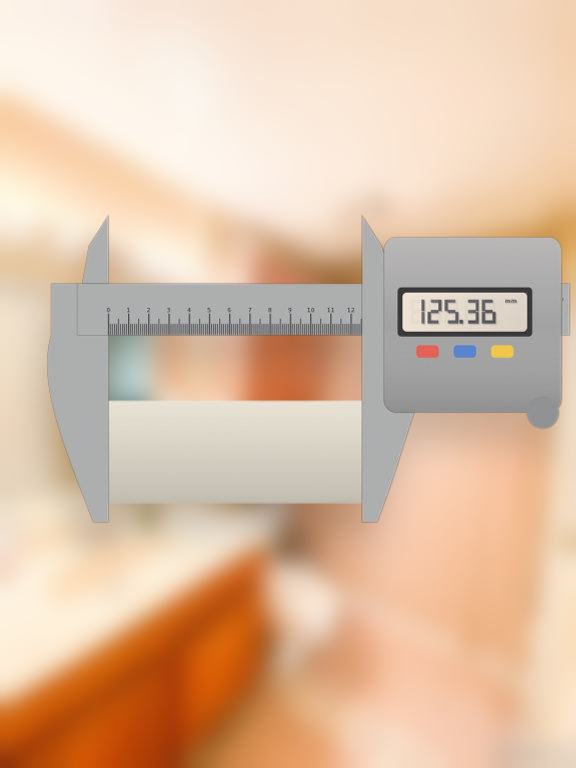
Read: value=125.36 unit=mm
